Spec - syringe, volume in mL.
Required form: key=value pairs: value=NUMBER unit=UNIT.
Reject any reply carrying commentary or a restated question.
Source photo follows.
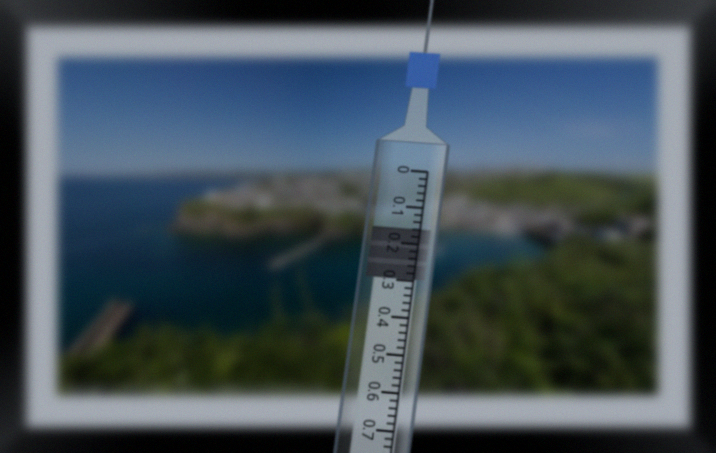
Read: value=0.16 unit=mL
